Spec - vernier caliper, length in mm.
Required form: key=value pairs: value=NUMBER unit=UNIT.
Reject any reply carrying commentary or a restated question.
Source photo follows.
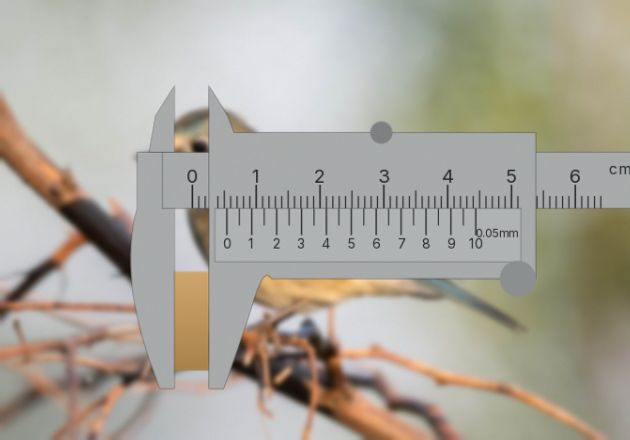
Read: value=5.4 unit=mm
